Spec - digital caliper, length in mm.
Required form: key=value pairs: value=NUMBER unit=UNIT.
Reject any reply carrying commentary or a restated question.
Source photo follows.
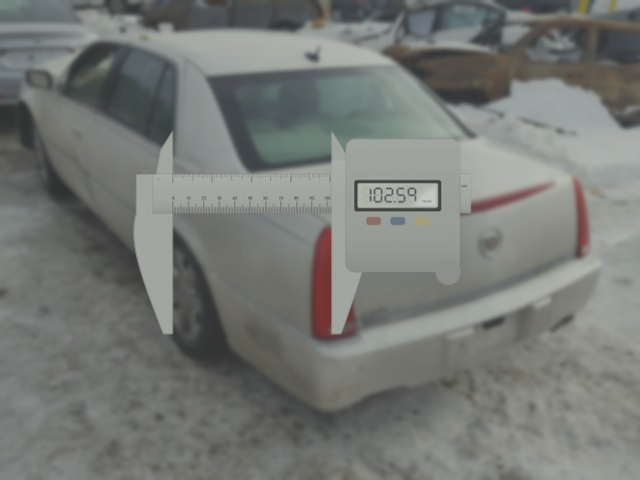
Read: value=102.59 unit=mm
